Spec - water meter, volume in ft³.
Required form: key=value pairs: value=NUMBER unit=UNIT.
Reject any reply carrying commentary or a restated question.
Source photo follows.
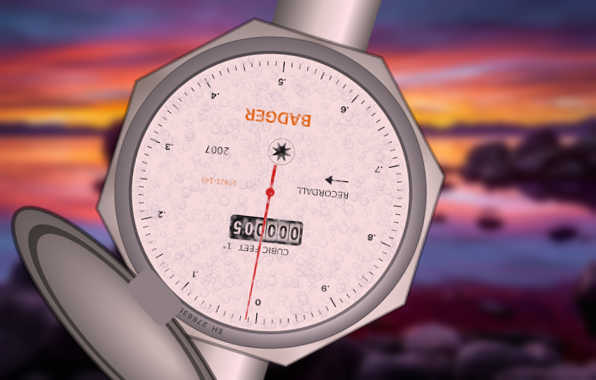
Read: value=5.01 unit=ft³
